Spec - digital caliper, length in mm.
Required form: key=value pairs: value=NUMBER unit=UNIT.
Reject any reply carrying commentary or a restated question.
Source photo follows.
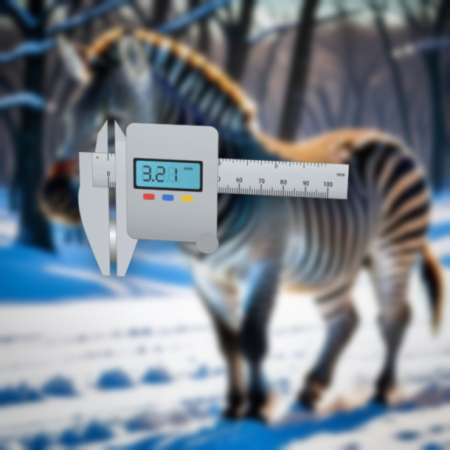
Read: value=3.21 unit=mm
